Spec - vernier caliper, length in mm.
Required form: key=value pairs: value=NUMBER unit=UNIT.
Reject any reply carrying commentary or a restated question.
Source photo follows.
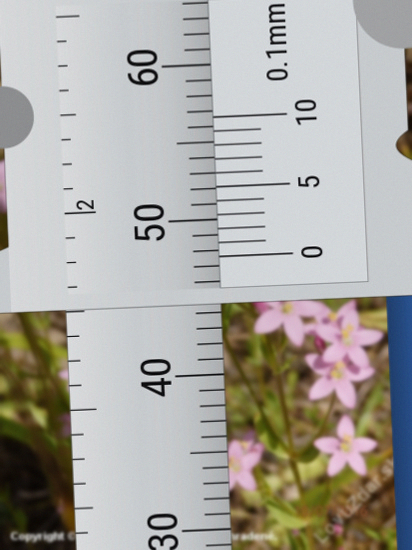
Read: value=47.6 unit=mm
